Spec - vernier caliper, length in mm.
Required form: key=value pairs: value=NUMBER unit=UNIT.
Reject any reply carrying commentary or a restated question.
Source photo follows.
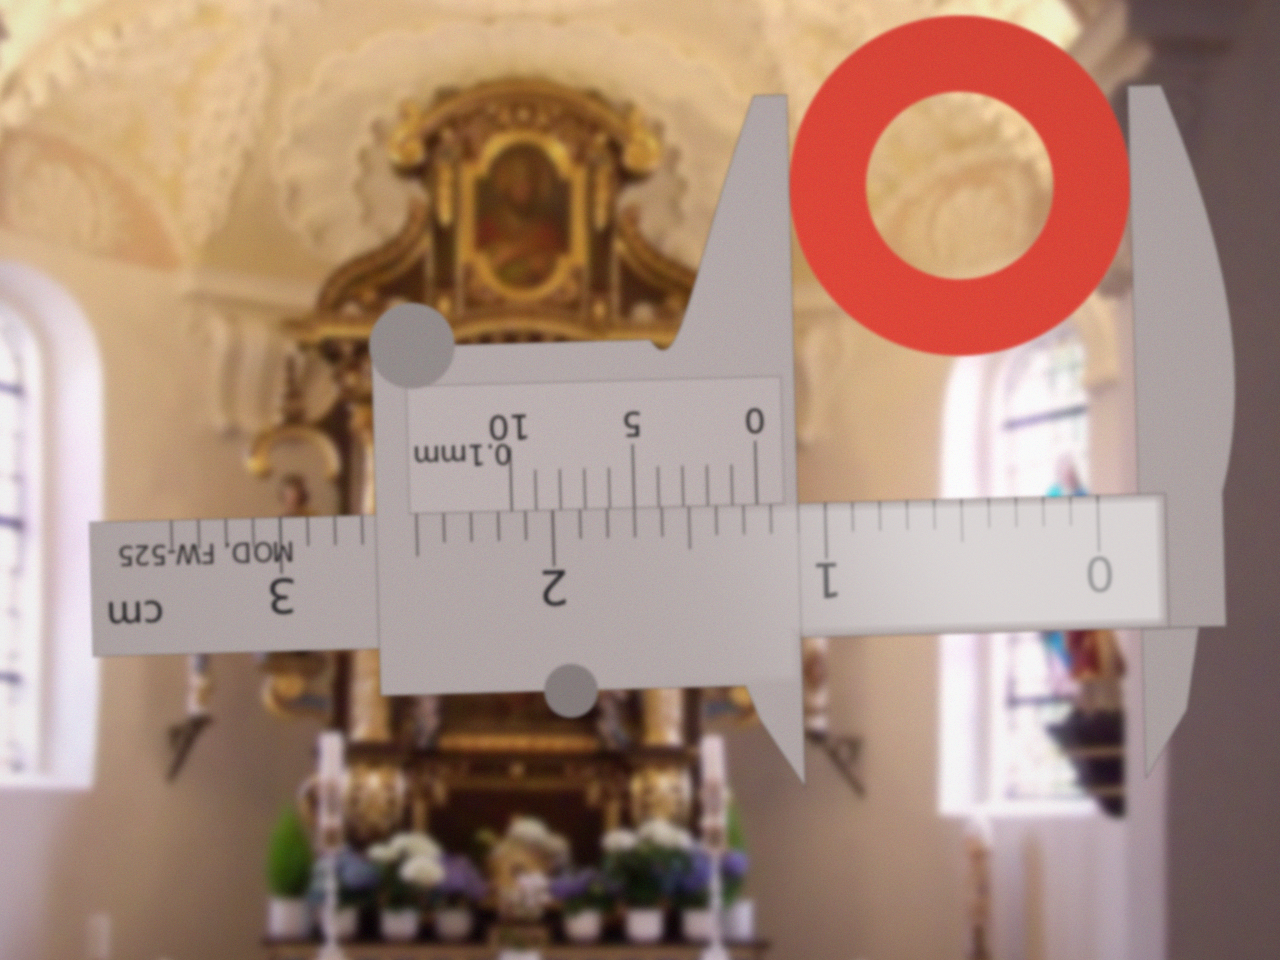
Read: value=12.5 unit=mm
